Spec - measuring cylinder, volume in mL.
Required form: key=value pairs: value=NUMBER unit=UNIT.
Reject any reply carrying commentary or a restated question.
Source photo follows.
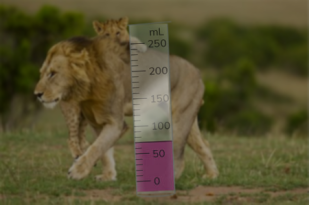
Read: value=70 unit=mL
